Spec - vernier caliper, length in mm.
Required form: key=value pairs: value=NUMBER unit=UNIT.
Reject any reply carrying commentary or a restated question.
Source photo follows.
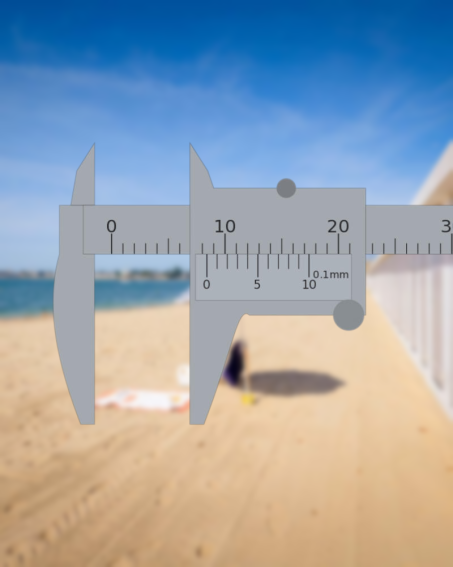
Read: value=8.4 unit=mm
